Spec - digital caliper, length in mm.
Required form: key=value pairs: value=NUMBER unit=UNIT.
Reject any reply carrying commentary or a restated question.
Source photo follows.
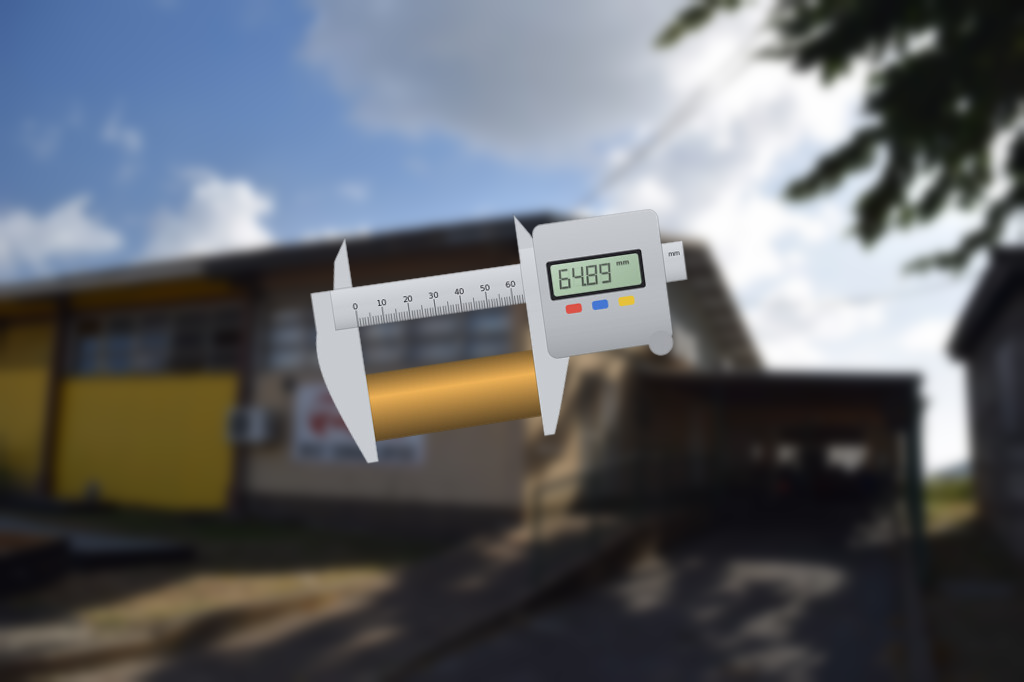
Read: value=64.89 unit=mm
